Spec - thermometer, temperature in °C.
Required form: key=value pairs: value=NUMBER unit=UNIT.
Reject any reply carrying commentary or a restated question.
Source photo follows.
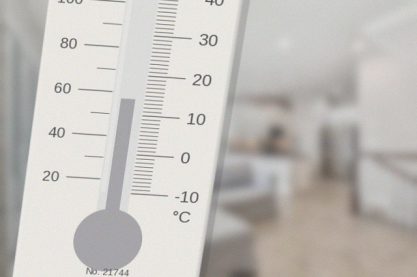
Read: value=14 unit=°C
